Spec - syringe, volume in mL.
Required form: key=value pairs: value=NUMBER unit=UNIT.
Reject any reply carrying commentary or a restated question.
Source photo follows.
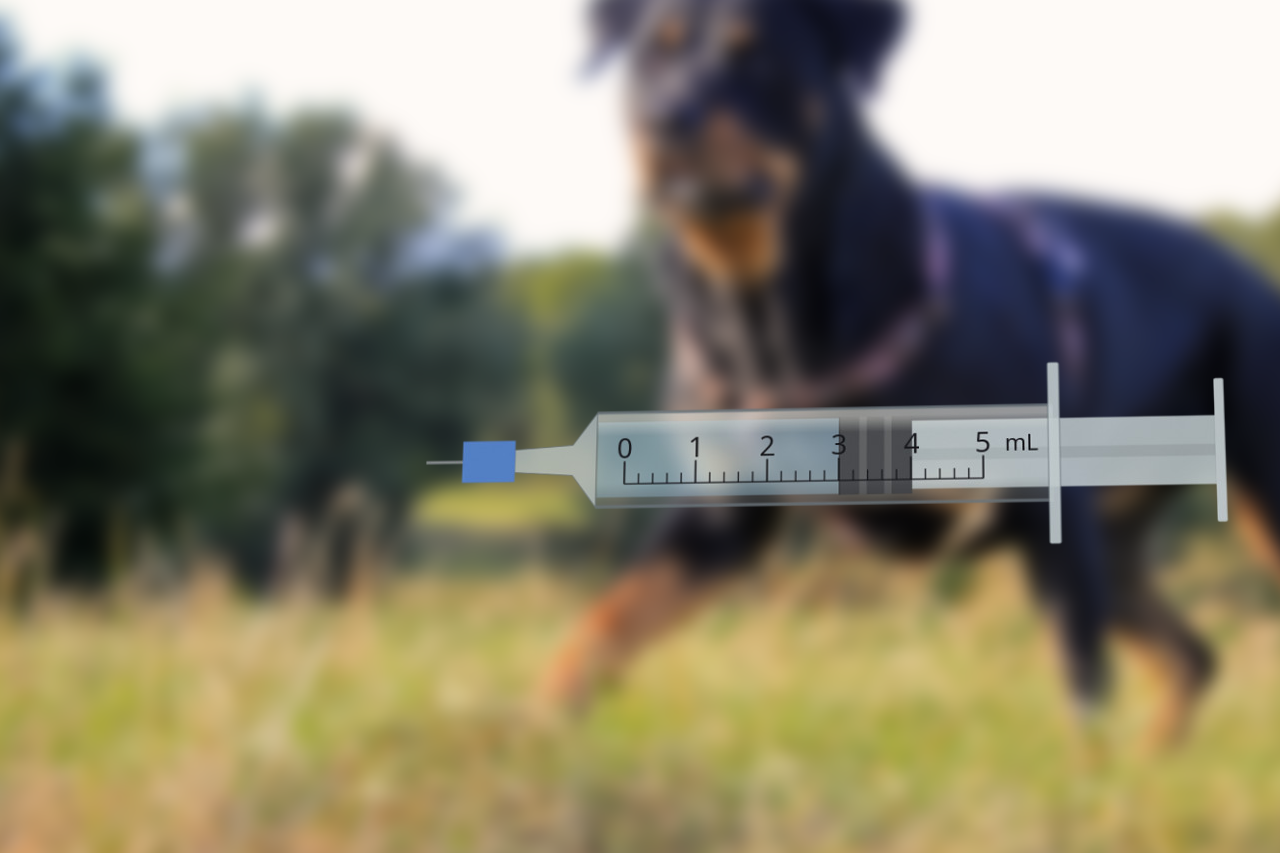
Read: value=3 unit=mL
